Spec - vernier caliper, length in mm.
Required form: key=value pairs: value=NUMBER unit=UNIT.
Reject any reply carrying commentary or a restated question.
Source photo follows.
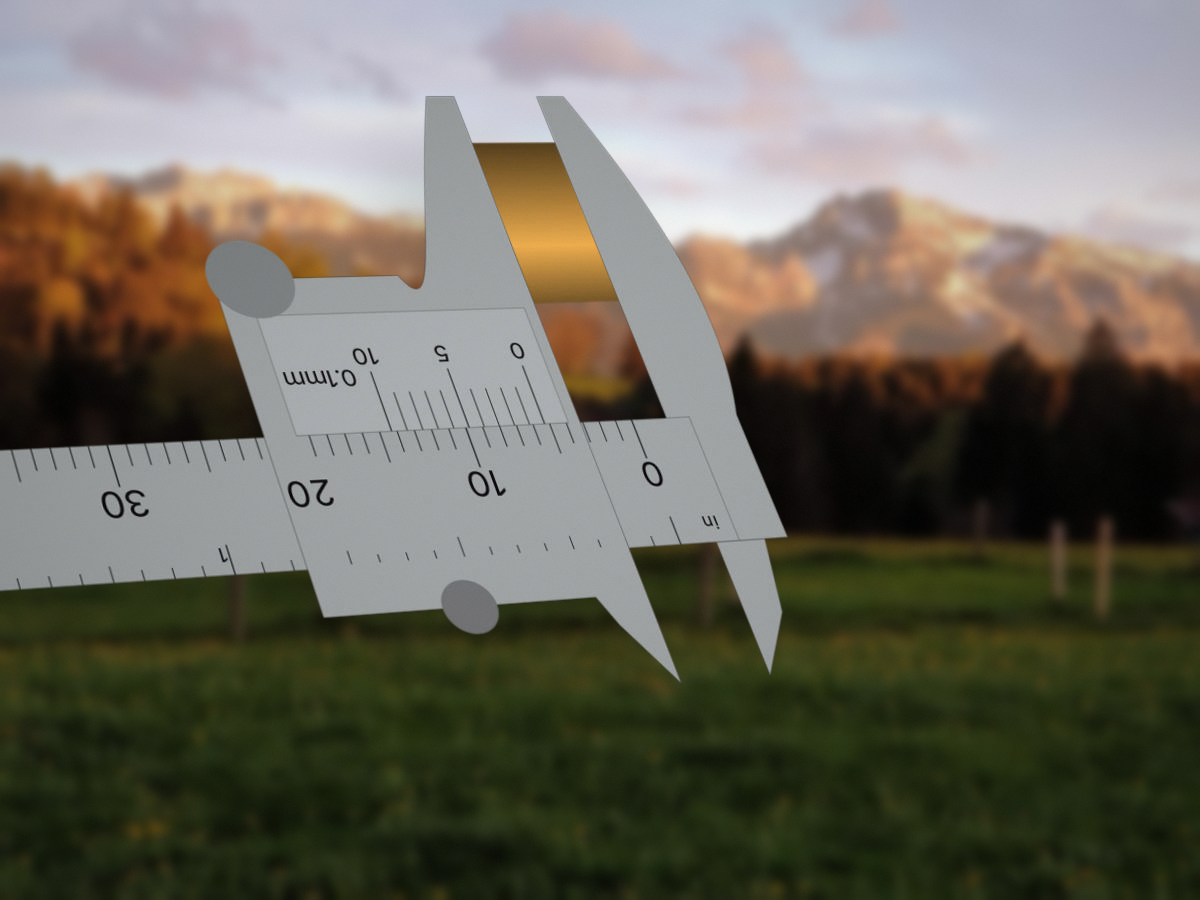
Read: value=5.3 unit=mm
